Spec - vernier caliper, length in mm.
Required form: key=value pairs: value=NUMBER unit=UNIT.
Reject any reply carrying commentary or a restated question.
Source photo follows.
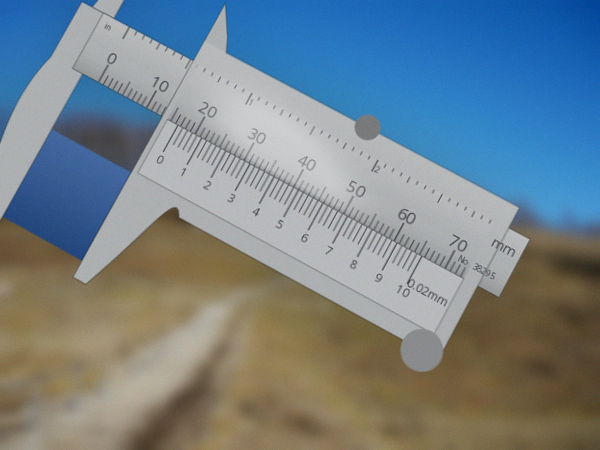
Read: value=16.5 unit=mm
